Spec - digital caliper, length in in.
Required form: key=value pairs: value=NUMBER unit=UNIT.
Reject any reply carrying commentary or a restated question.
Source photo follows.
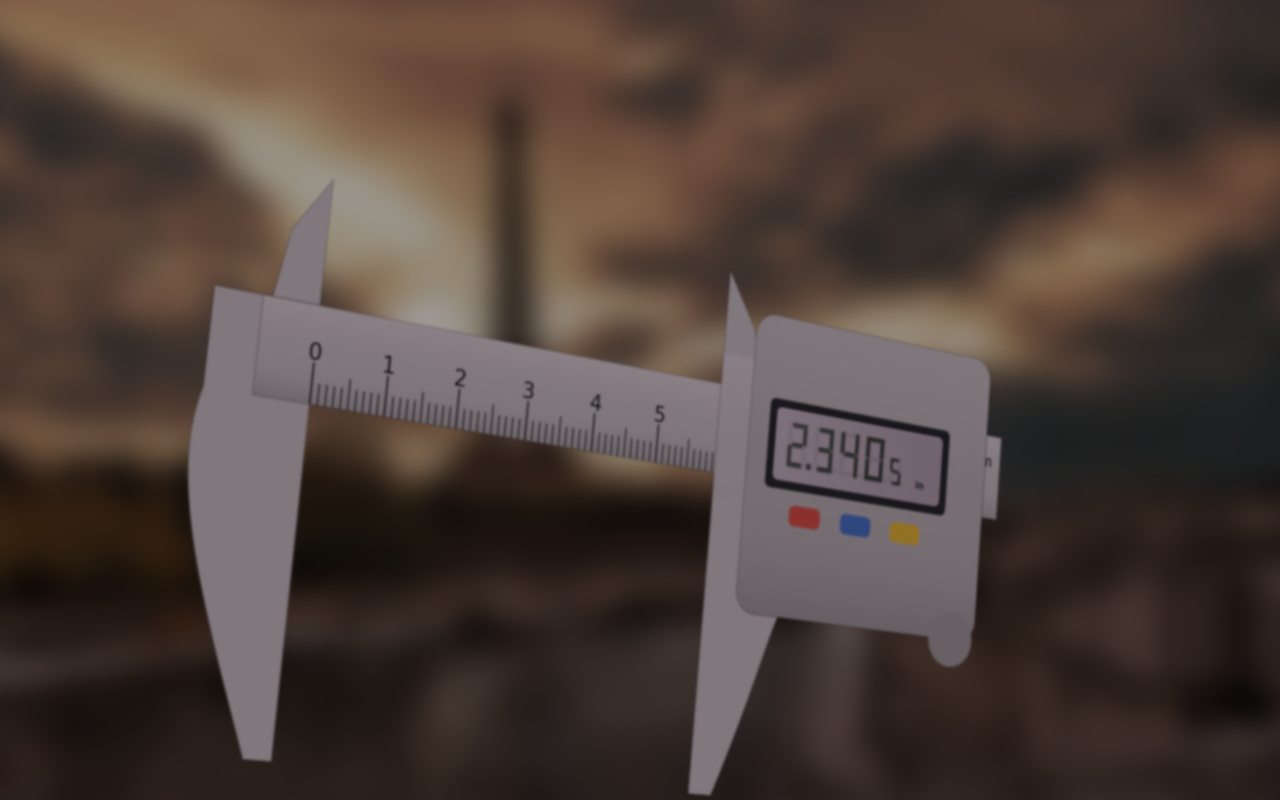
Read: value=2.3405 unit=in
